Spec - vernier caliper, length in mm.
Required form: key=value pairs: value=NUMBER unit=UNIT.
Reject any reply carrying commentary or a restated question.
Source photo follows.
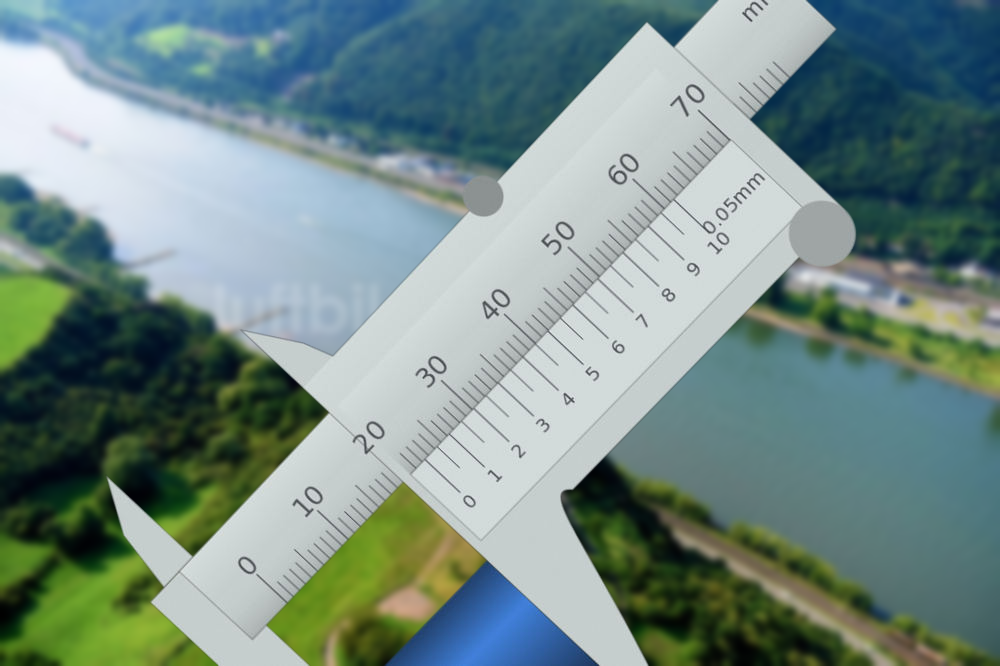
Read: value=22.4 unit=mm
